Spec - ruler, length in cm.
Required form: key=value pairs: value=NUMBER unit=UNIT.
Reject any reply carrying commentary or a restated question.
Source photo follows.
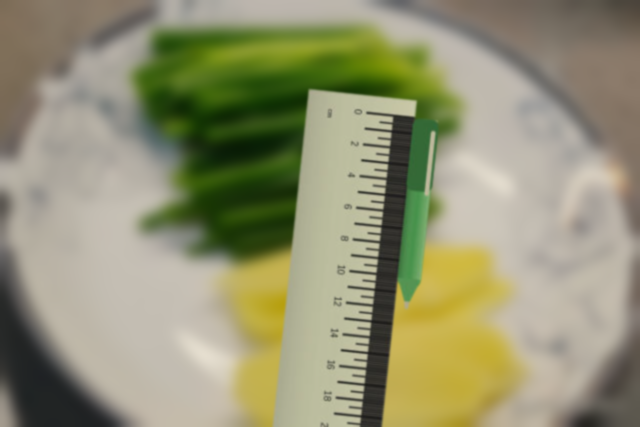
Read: value=12 unit=cm
